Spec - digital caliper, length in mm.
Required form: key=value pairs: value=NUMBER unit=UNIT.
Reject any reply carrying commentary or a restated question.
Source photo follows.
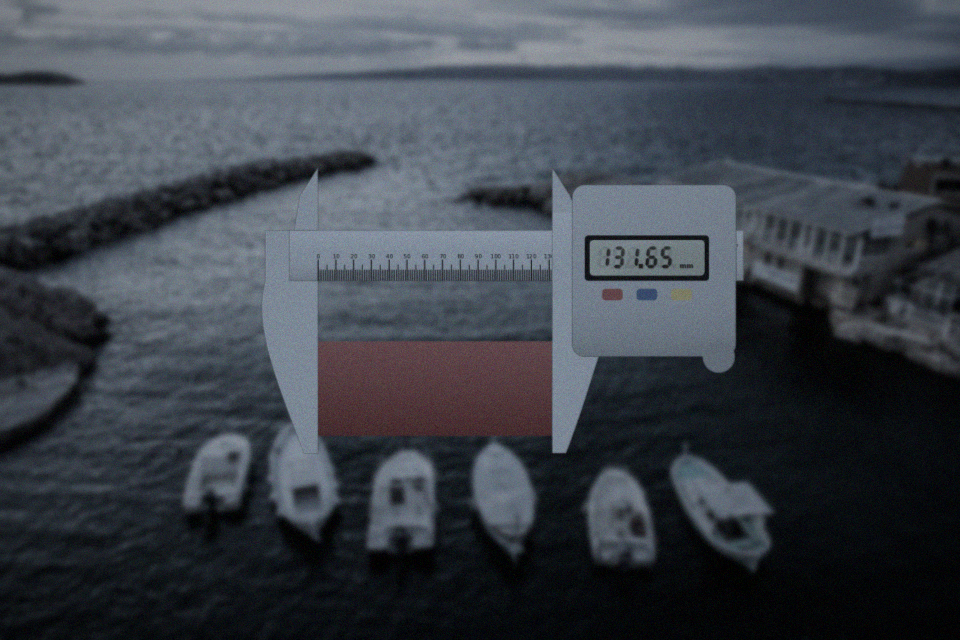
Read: value=131.65 unit=mm
